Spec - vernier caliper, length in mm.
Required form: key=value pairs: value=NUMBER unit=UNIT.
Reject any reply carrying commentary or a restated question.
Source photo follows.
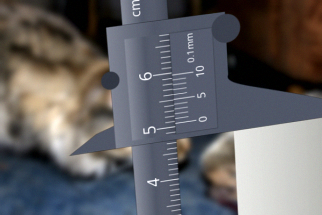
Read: value=50.6 unit=mm
